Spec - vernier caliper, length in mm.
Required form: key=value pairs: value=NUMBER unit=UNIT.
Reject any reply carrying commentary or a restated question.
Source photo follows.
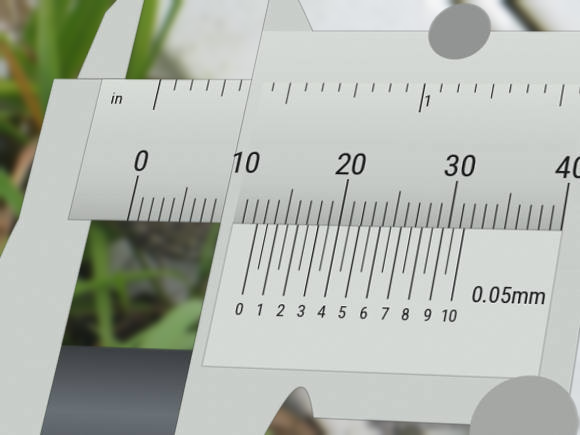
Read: value=12.4 unit=mm
